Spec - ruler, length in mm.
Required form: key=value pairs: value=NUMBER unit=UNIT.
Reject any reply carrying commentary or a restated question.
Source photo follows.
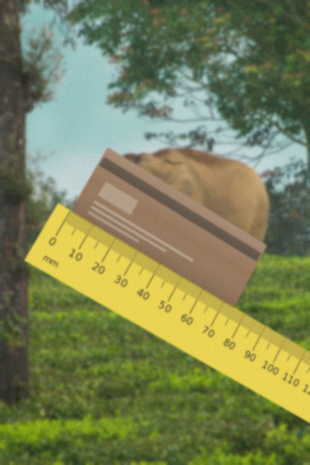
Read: value=75 unit=mm
